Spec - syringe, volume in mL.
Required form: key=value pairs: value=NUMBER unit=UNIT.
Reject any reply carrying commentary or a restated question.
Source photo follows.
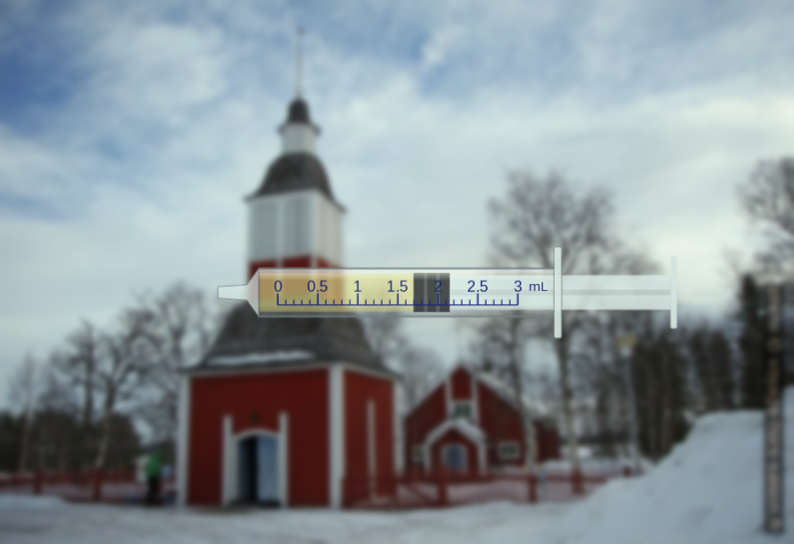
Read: value=1.7 unit=mL
